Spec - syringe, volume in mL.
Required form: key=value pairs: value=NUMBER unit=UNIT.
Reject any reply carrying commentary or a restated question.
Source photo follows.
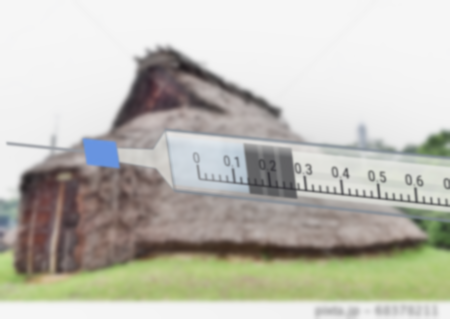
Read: value=0.14 unit=mL
